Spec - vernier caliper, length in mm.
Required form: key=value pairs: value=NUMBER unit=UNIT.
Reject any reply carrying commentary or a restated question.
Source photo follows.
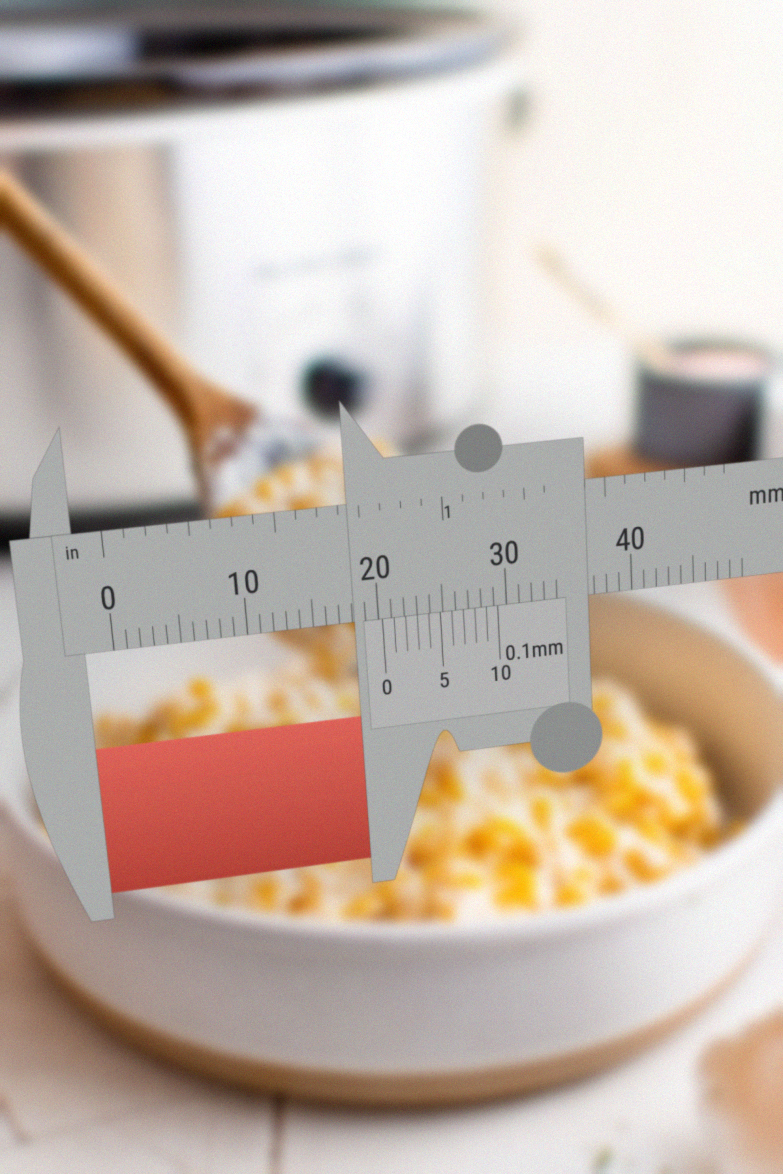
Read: value=20.3 unit=mm
